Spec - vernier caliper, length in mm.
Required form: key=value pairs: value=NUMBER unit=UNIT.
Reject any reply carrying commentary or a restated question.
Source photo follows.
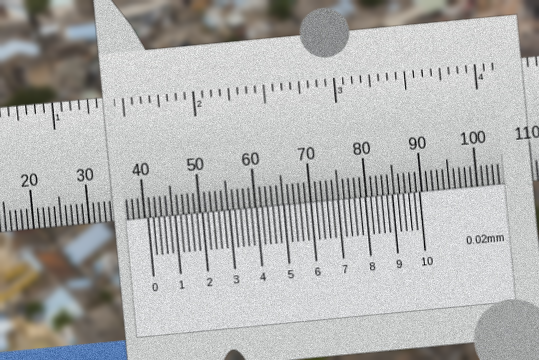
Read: value=40.6 unit=mm
